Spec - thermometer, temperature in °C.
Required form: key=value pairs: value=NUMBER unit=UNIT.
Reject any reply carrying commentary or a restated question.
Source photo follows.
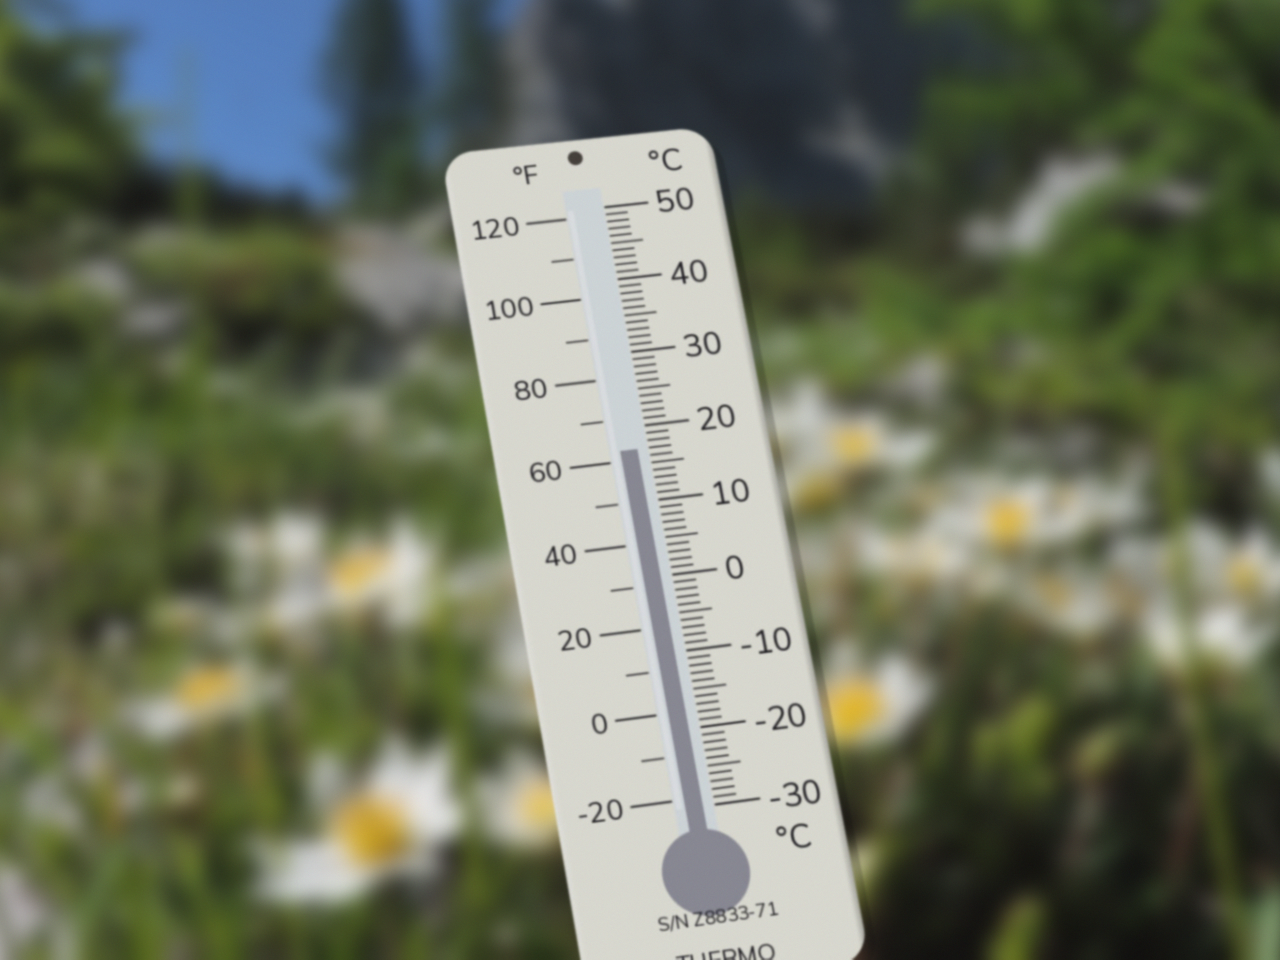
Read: value=17 unit=°C
